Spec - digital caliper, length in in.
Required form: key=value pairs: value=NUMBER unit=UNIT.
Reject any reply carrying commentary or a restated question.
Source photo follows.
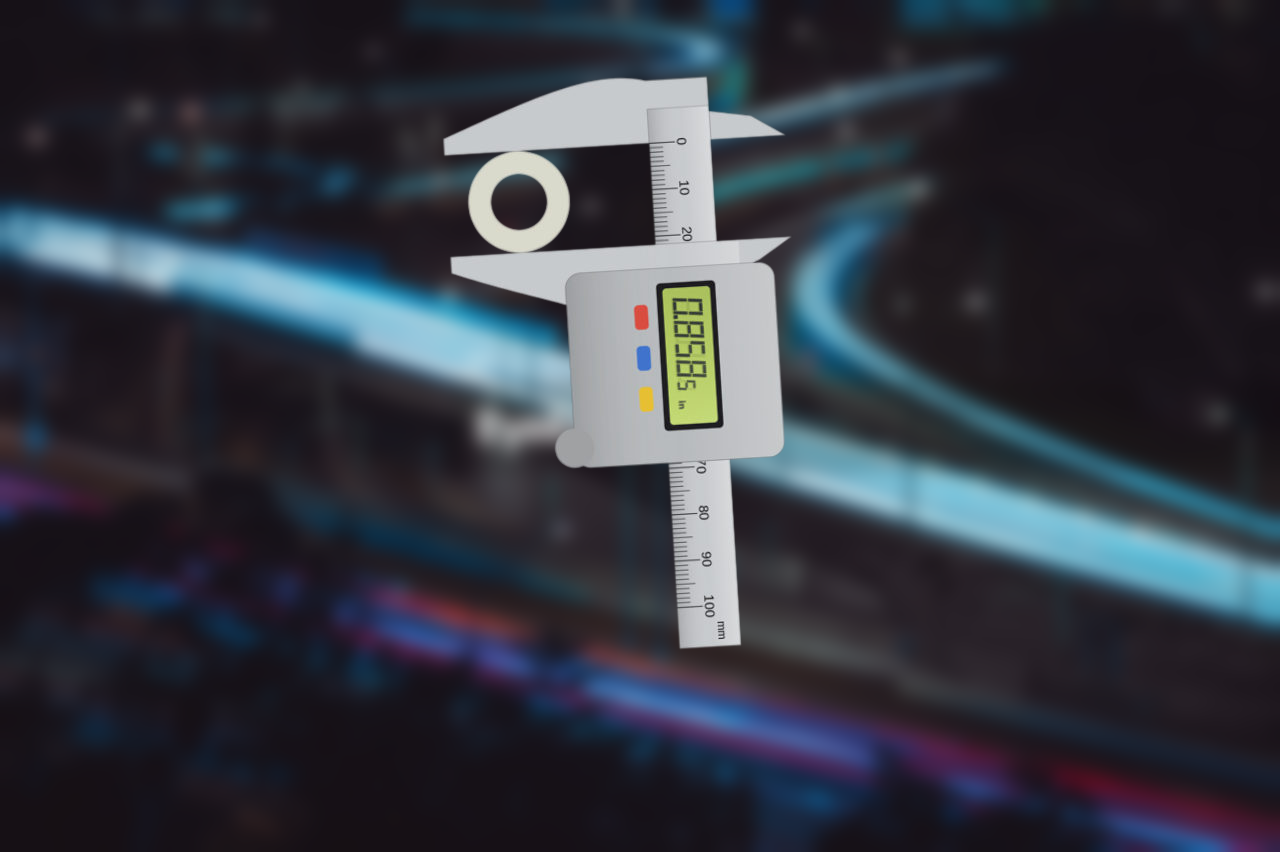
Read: value=0.8585 unit=in
